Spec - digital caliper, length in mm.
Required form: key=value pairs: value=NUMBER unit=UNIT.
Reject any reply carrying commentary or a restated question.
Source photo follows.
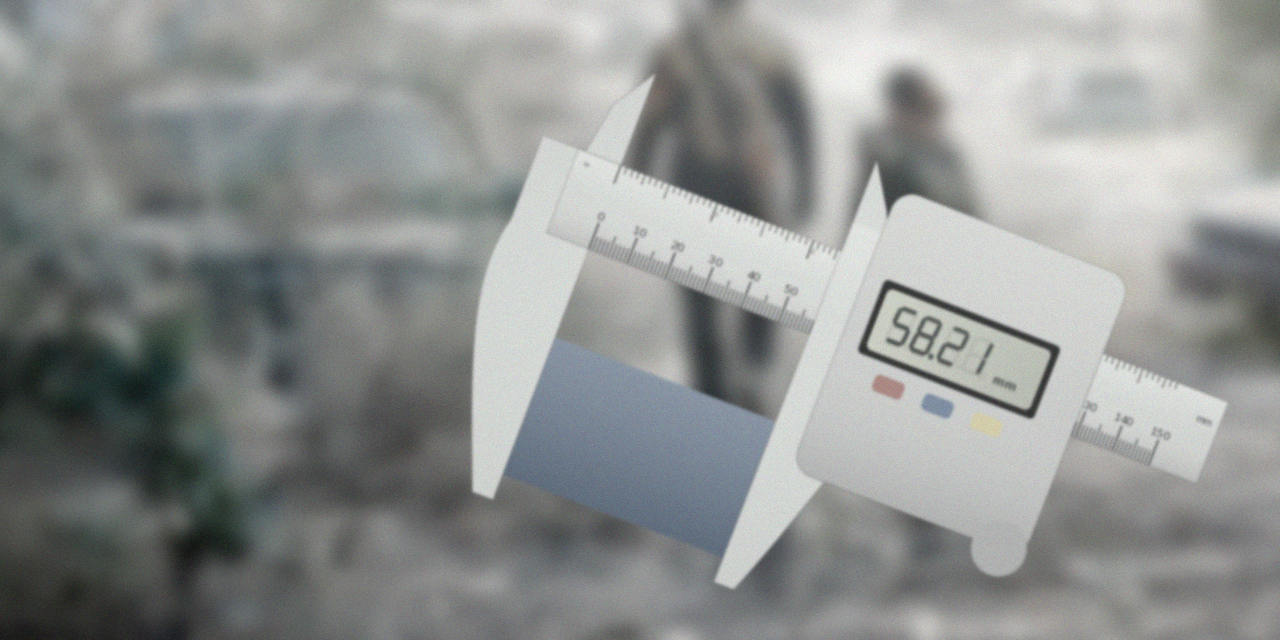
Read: value=58.21 unit=mm
